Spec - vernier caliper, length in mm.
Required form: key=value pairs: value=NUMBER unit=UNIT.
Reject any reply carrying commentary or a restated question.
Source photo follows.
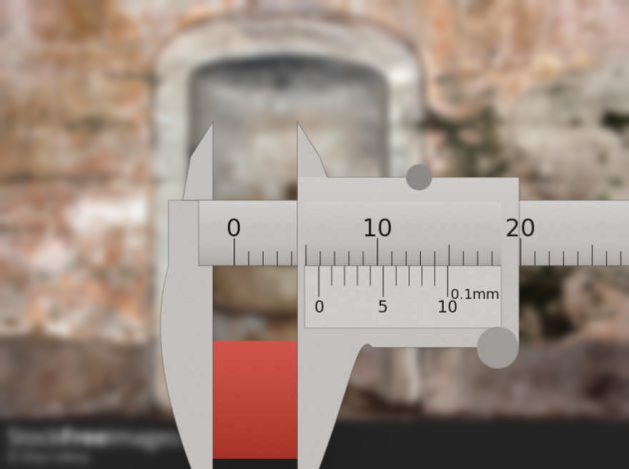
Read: value=5.9 unit=mm
